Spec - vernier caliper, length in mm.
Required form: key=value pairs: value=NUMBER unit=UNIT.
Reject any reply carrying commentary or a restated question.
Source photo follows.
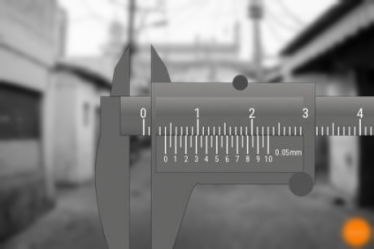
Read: value=4.0 unit=mm
